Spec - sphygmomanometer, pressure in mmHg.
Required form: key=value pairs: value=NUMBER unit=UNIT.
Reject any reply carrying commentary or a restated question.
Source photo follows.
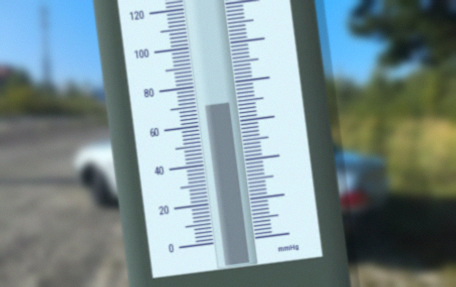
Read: value=70 unit=mmHg
